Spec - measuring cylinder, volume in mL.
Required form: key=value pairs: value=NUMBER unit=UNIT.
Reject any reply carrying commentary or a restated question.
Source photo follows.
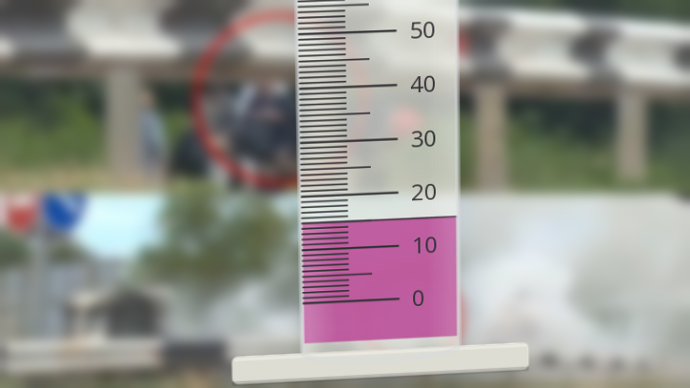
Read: value=15 unit=mL
